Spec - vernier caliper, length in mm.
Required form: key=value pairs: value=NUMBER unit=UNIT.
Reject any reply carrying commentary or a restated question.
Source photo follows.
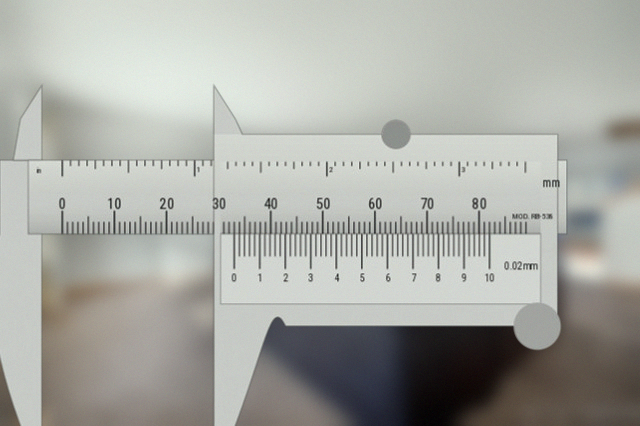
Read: value=33.0 unit=mm
